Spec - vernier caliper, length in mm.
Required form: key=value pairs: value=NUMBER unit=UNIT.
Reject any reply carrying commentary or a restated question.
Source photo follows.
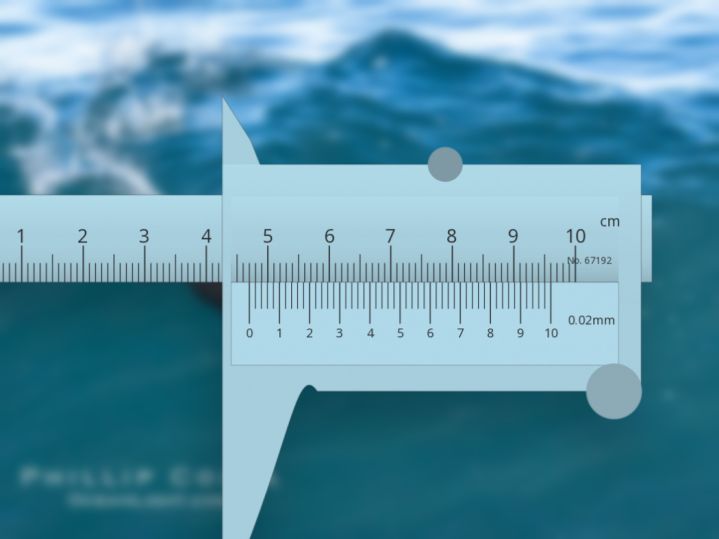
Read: value=47.0 unit=mm
